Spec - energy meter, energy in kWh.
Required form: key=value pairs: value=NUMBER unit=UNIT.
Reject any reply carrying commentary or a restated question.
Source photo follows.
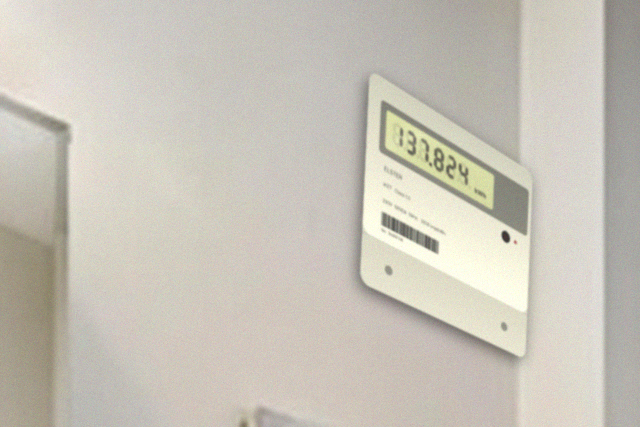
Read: value=137.824 unit=kWh
